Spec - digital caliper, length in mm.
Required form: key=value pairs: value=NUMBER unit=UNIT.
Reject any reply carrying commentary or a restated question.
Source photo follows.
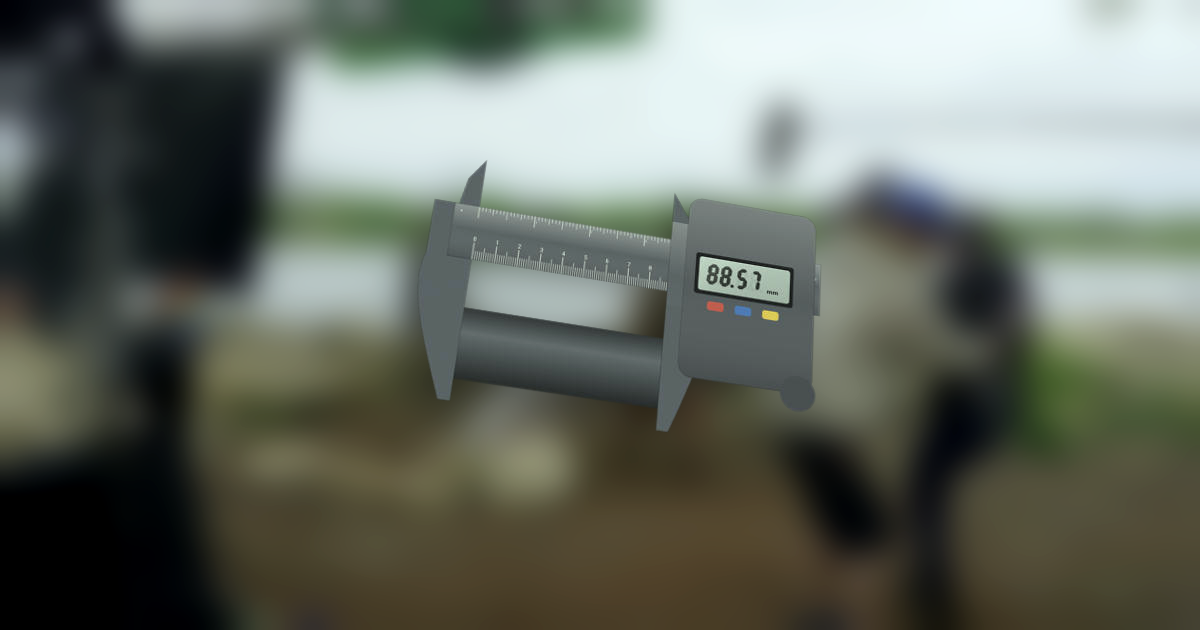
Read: value=88.57 unit=mm
